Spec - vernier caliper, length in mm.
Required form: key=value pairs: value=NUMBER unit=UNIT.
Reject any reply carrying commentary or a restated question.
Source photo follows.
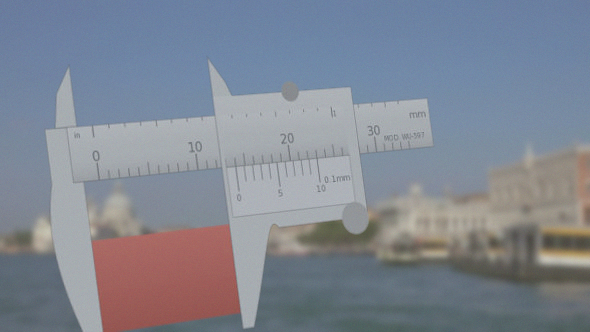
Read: value=14.0 unit=mm
